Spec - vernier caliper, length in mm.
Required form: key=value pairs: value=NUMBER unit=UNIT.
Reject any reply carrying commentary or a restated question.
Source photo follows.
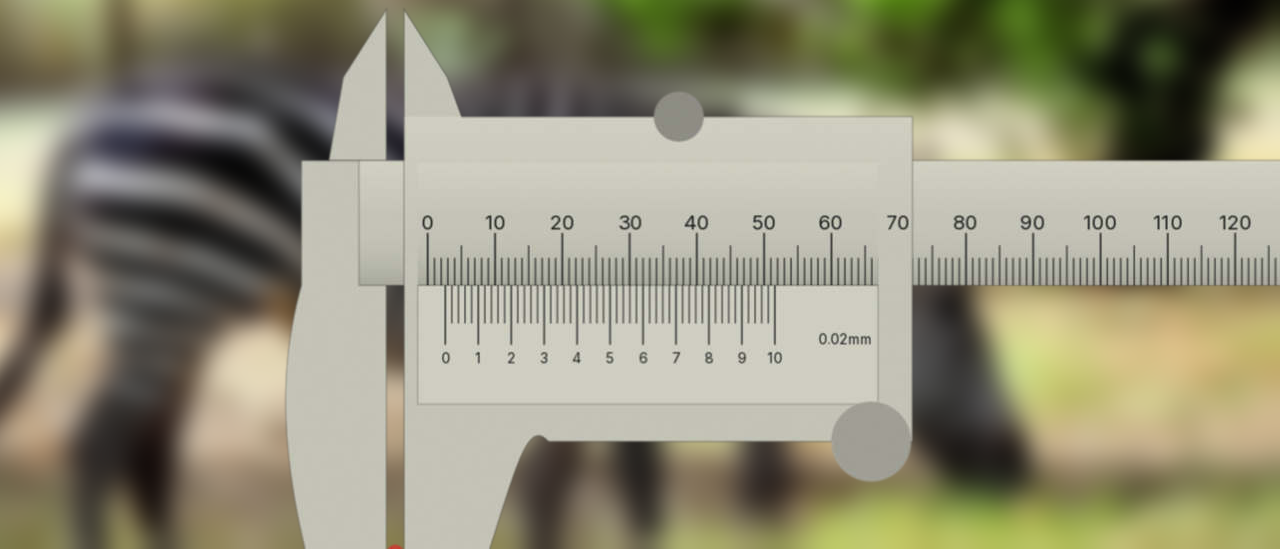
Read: value=2.6 unit=mm
